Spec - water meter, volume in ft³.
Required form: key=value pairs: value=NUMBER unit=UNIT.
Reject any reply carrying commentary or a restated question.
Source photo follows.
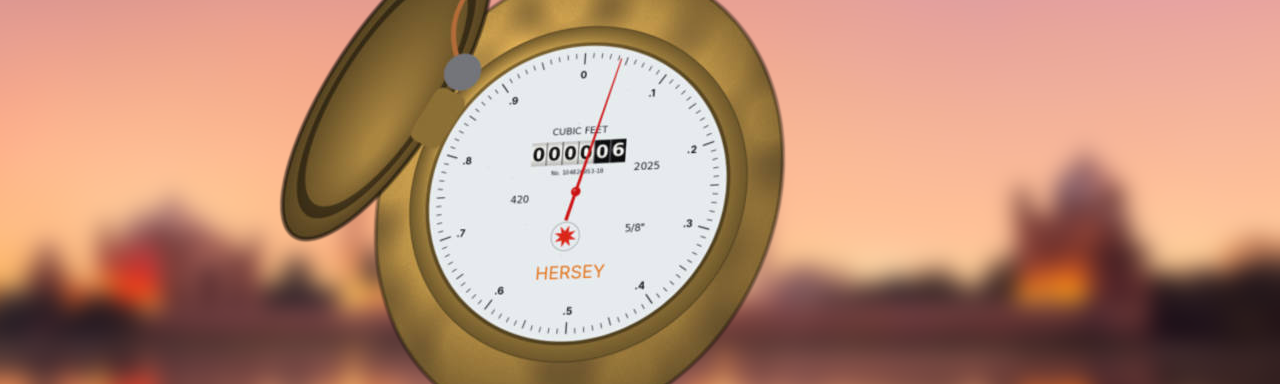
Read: value=6.04 unit=ft³
